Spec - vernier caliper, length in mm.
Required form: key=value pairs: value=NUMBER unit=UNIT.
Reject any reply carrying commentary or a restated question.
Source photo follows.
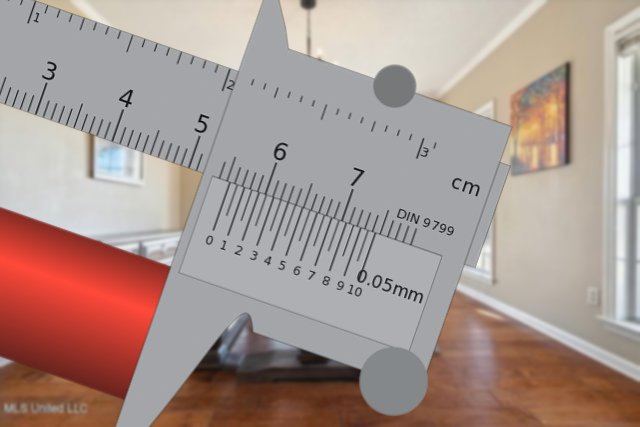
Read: value=55.4 unit=mm
